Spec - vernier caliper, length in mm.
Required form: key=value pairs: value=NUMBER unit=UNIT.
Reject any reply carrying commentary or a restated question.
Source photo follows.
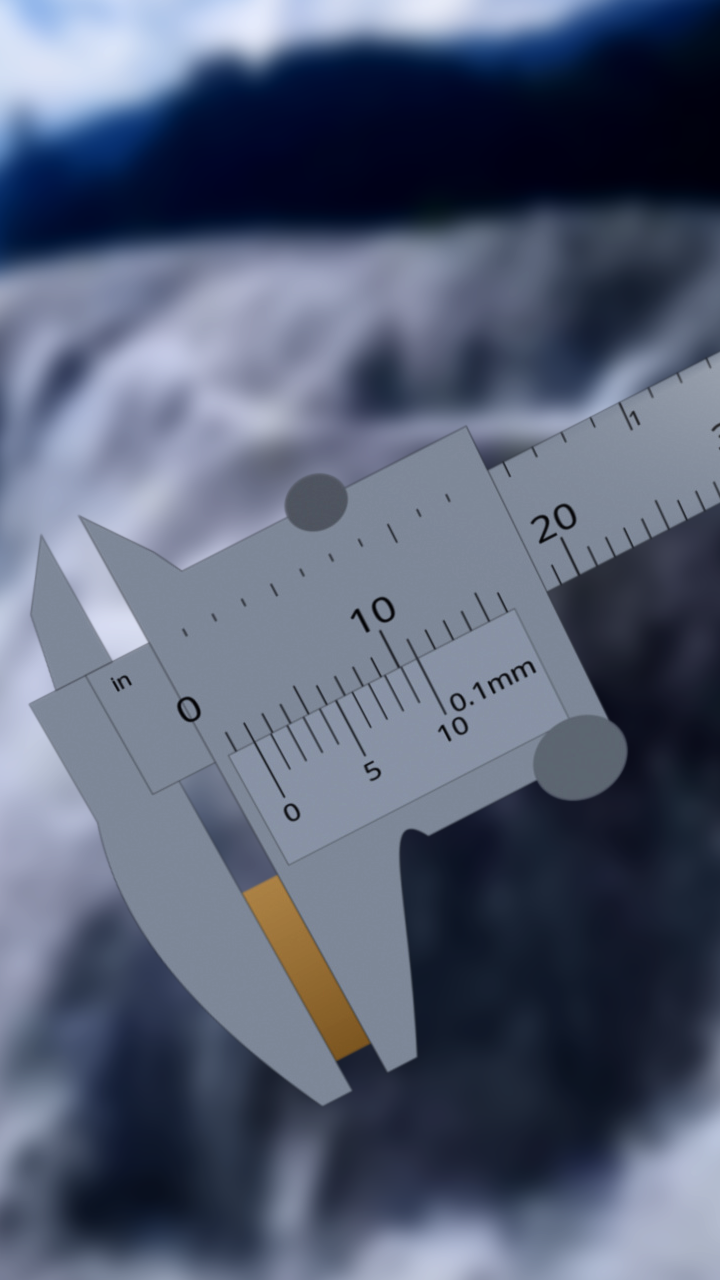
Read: value=2.0 unit=mm
